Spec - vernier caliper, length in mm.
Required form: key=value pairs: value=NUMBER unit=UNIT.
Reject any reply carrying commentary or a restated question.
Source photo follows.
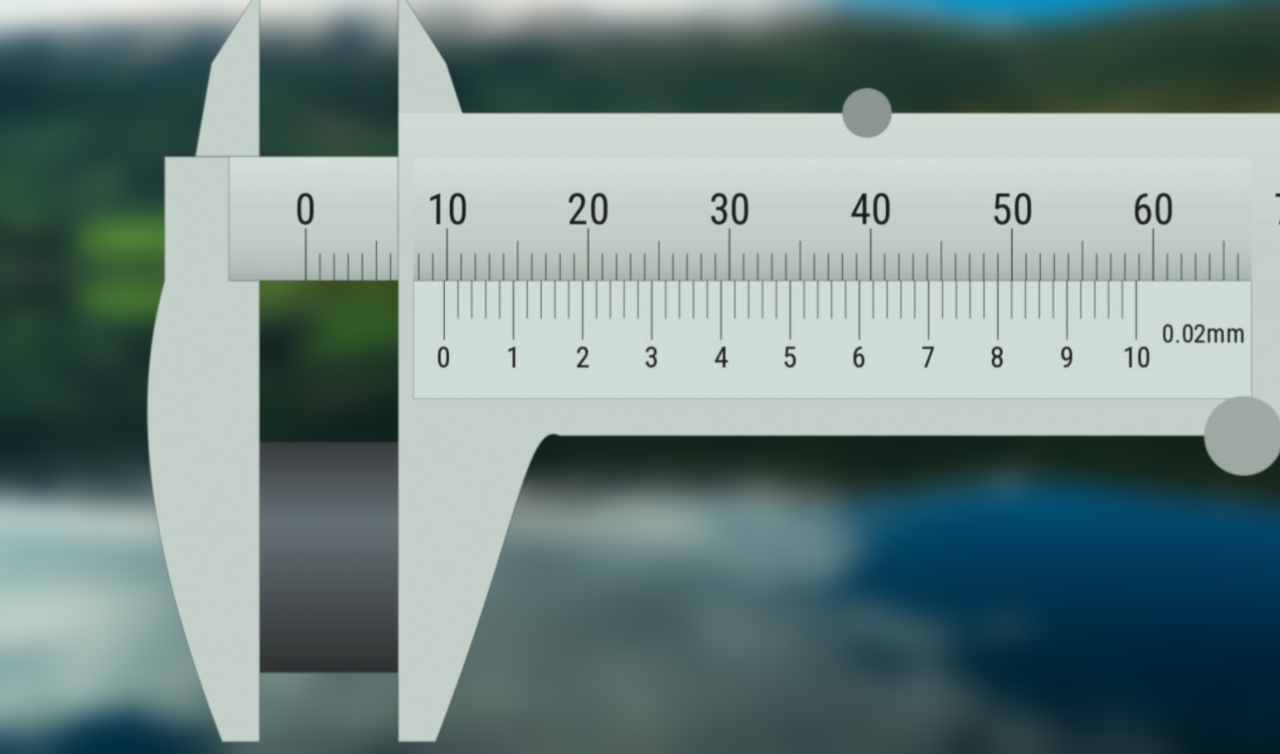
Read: value=9.8 unit=mm
